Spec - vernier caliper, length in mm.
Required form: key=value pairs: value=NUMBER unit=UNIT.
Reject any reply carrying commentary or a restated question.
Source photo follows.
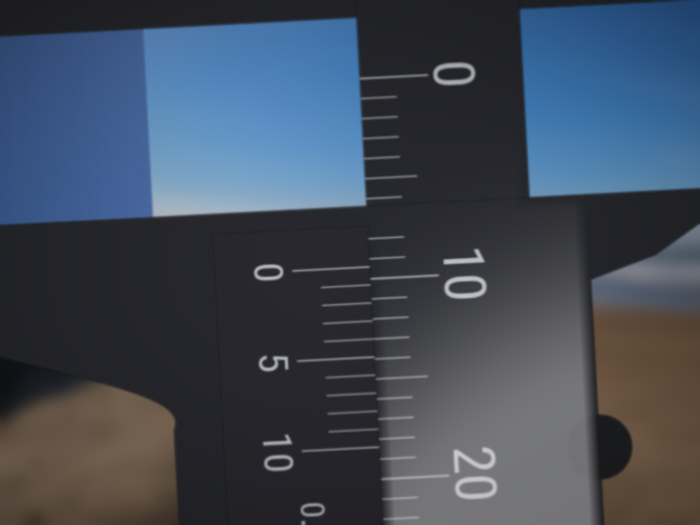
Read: value=9.4 unit=mm
